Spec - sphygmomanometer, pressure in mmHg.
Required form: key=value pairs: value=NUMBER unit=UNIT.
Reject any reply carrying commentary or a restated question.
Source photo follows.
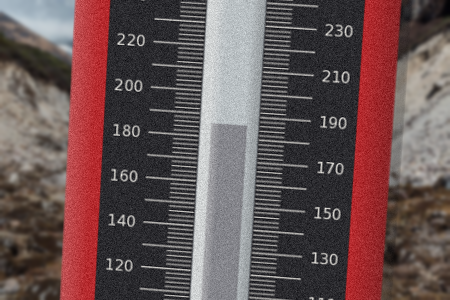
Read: value=186 unit=mmHg
